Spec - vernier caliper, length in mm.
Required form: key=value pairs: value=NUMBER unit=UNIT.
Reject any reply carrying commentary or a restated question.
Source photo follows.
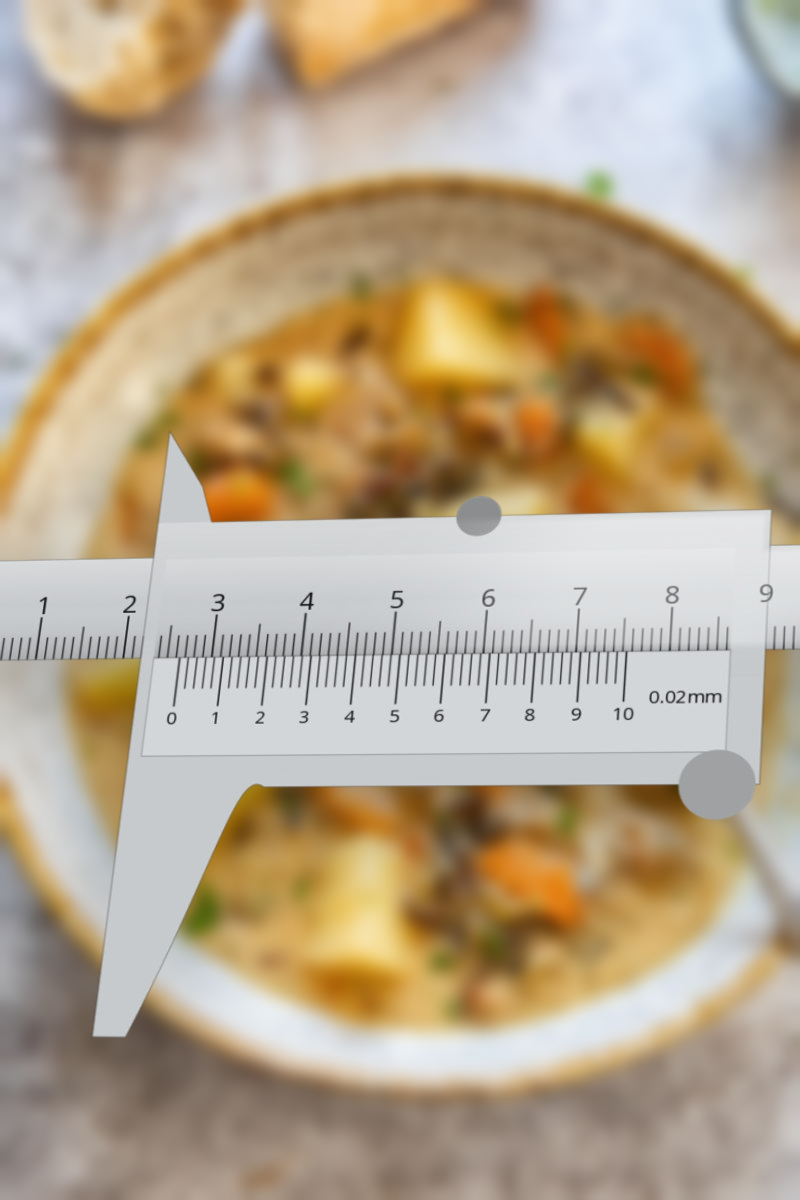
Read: value=26.4 unit=mm
